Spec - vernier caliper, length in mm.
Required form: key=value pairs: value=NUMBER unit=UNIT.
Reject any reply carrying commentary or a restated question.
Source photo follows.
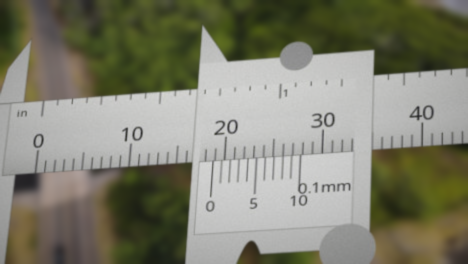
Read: value=18.8 unit=mm
